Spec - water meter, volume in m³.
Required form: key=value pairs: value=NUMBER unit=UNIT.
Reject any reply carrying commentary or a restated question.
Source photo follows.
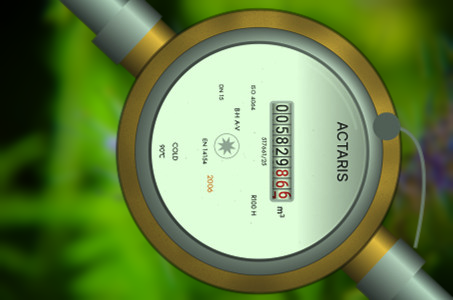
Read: value=5829.866 unit=m³
